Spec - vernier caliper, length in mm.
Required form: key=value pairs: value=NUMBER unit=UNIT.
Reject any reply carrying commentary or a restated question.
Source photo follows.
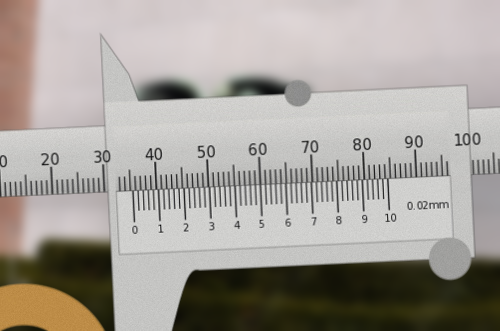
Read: value=35.5 unit=mm
